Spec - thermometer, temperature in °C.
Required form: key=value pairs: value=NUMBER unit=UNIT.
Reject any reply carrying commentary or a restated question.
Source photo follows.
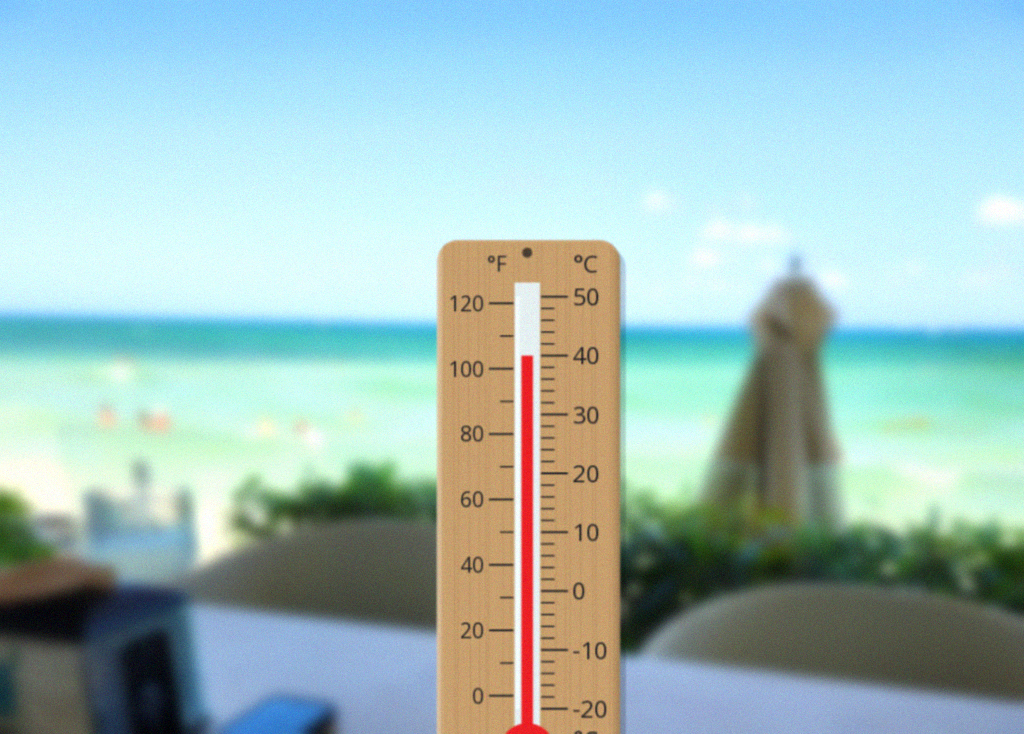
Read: value=40 unit=°C
